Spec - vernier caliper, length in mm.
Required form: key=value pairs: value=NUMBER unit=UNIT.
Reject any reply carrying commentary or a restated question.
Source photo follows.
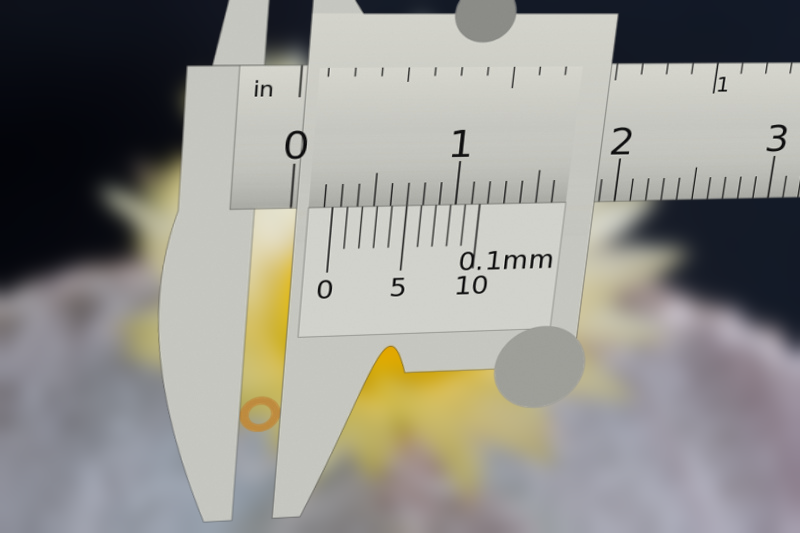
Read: value=2.5 unit=mm
